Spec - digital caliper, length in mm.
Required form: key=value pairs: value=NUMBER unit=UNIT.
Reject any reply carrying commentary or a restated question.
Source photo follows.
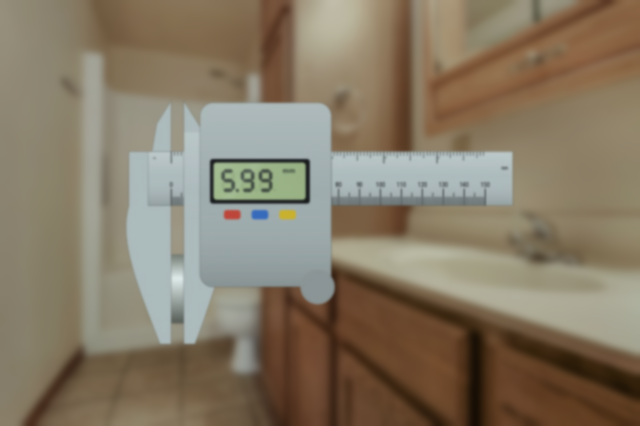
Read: value=5.99 unit=mm
